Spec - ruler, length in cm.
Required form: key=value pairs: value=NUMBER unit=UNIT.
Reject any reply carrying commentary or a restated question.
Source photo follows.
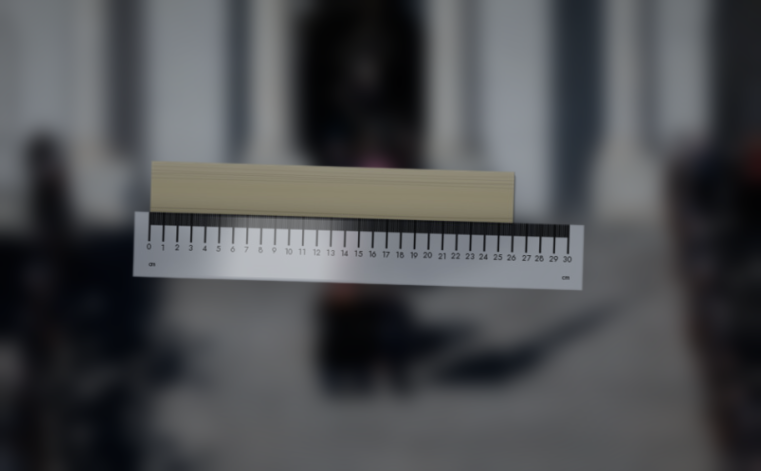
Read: value=26 unit=cm
